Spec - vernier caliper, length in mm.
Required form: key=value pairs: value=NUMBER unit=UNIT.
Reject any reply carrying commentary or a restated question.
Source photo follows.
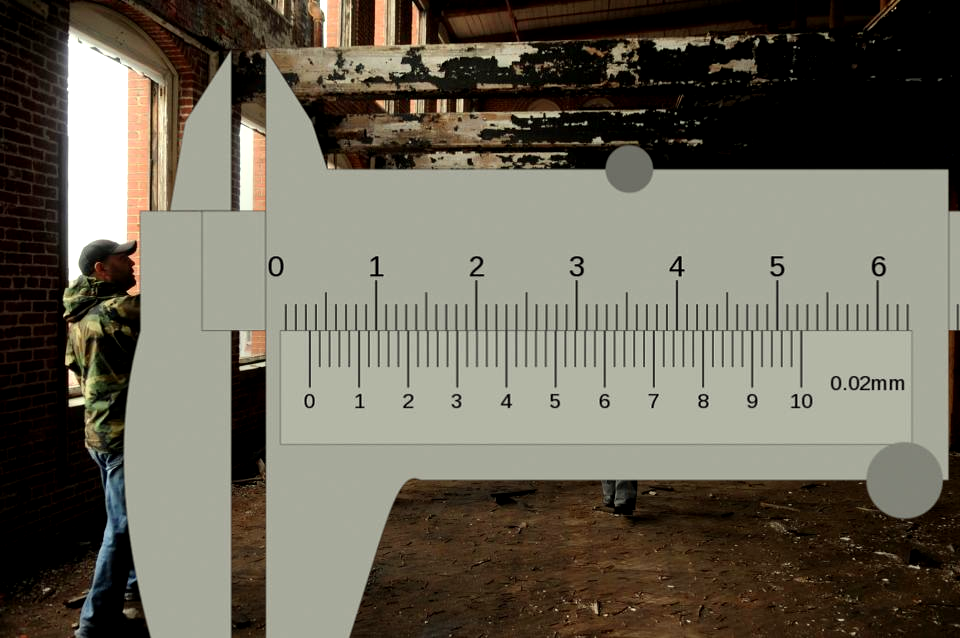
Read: value=3.4 unit=mm
